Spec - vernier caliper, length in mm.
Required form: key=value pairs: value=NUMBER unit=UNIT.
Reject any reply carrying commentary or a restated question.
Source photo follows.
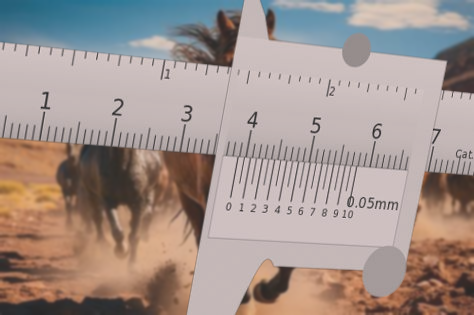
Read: value=38.8 unit=mm
